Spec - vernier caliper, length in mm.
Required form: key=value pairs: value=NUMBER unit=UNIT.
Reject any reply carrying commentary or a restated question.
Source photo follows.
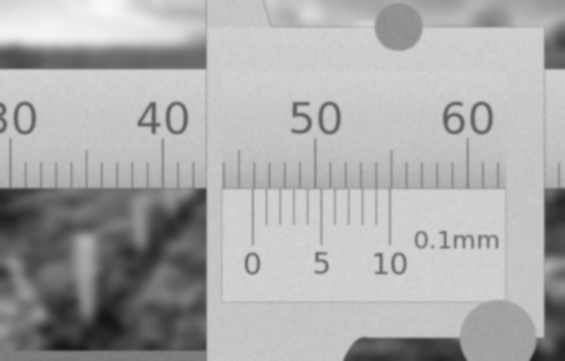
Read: value=45.9 unit=mm
